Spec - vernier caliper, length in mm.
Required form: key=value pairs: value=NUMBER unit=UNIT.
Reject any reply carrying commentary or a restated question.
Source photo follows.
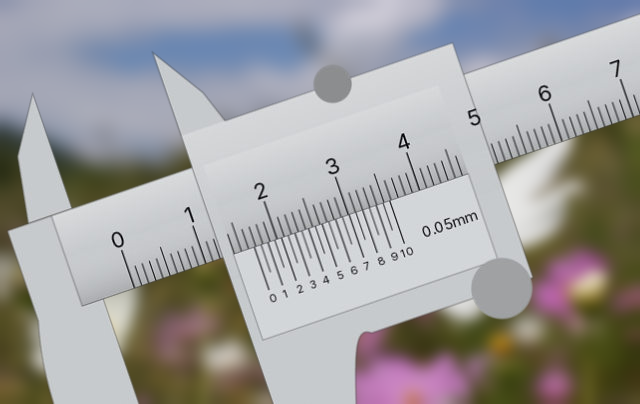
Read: value=16.8 unit=mm
